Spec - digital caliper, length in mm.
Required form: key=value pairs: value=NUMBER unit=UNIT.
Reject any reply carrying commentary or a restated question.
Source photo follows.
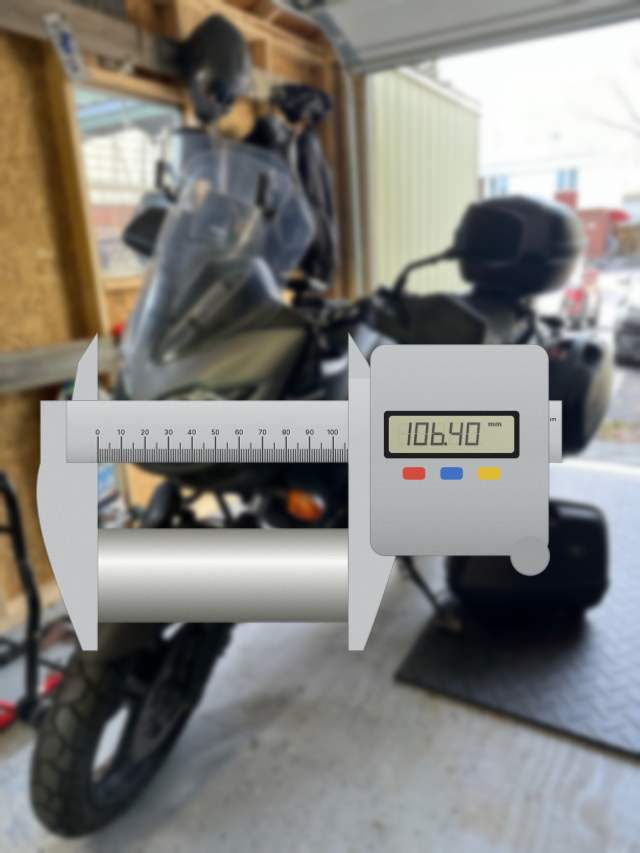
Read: value=106.40 unit=mm
